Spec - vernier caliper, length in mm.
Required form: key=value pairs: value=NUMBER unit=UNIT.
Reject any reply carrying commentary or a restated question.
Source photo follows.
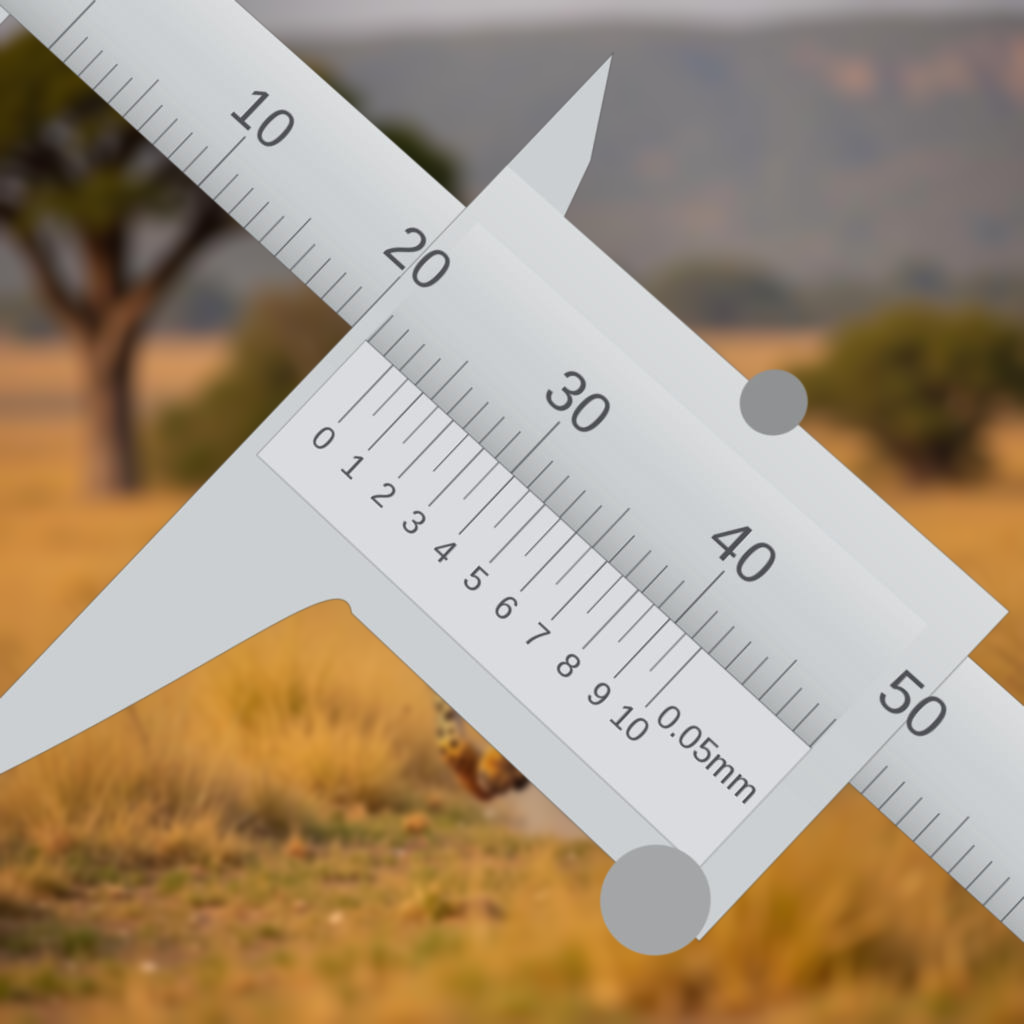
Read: value=22.6 unit=mm
